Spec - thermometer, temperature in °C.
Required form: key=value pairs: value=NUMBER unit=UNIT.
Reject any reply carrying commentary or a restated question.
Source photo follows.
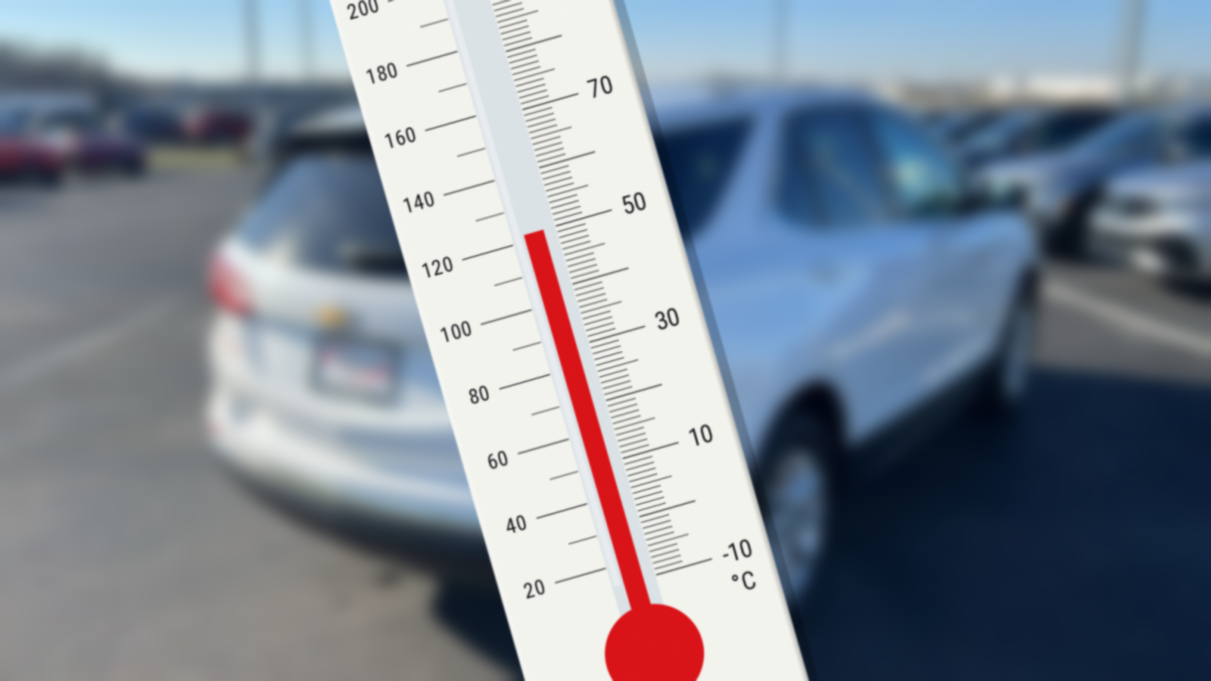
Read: value=50 unit=°C
